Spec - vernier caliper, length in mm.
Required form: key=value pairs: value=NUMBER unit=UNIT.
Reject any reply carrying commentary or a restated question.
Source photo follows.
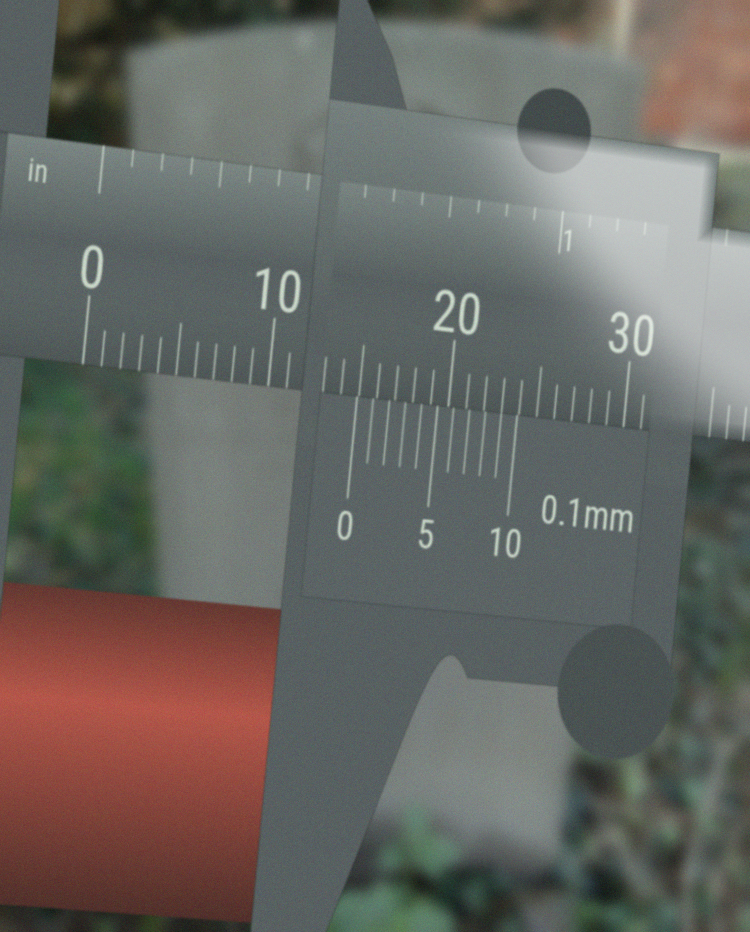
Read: value=14.9 unit=mm
